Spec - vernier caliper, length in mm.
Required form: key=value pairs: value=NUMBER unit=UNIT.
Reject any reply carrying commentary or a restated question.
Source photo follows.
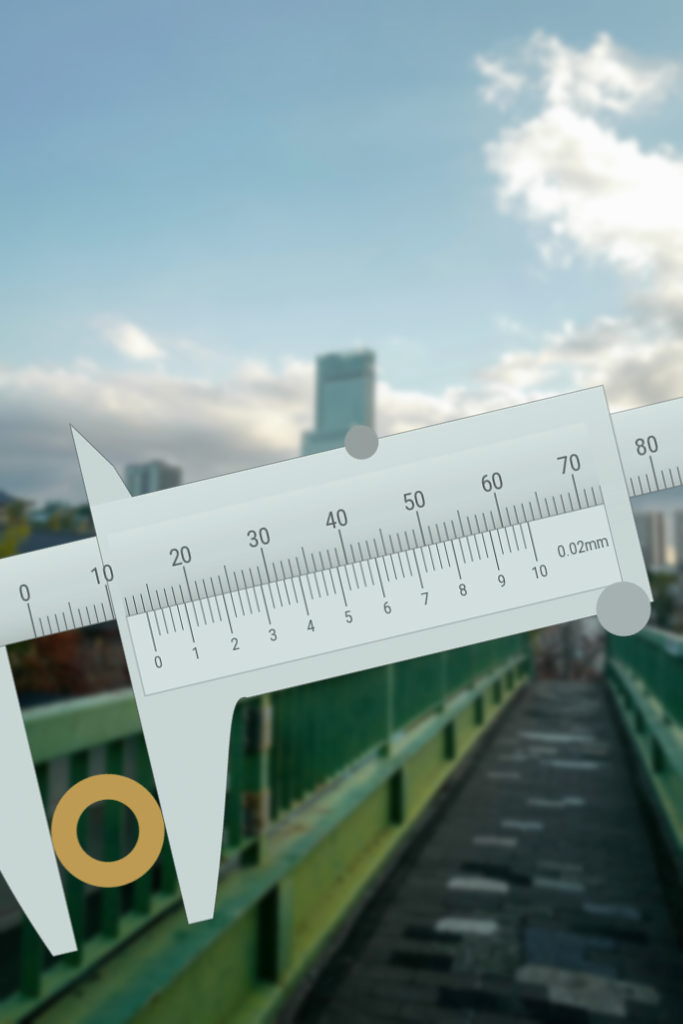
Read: value=14.2 unit=mm
